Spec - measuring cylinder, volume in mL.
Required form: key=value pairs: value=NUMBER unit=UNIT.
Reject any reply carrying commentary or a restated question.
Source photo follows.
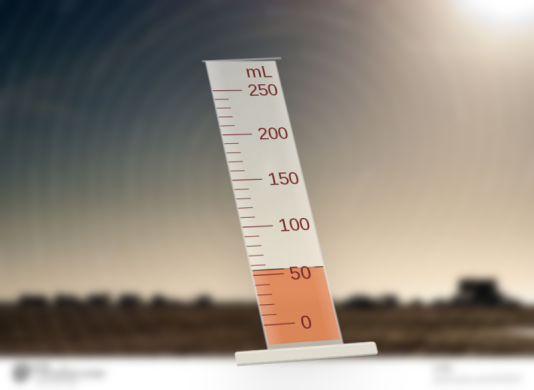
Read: value=55 unit=mL
